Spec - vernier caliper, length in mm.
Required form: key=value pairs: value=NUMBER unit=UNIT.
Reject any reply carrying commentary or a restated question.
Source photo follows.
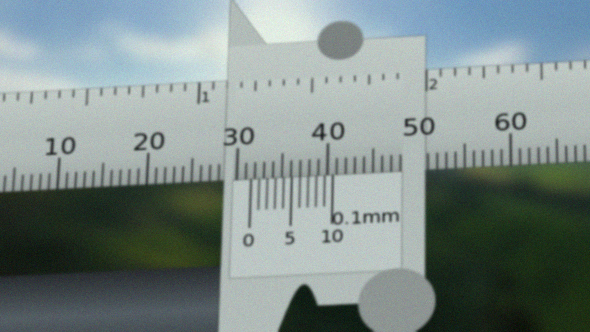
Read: value=31.6 unit=mm
